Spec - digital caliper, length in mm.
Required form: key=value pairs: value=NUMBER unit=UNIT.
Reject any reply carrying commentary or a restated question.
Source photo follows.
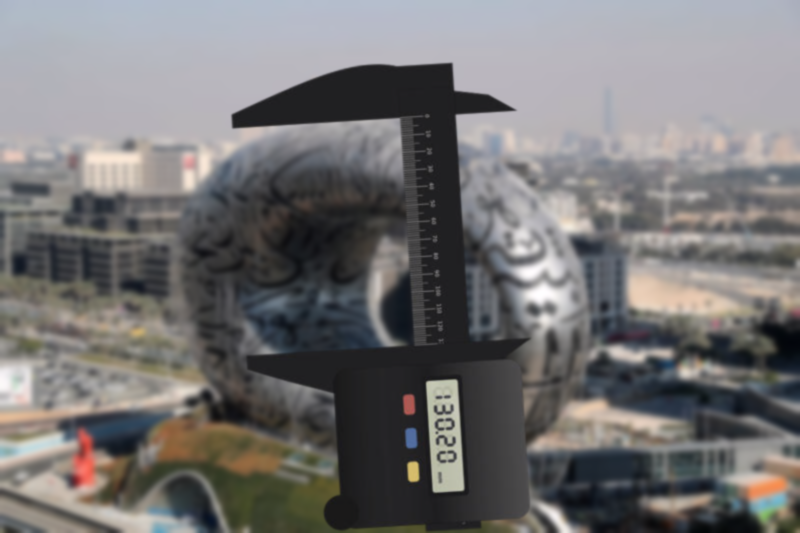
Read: value=130.20 unit=mm
